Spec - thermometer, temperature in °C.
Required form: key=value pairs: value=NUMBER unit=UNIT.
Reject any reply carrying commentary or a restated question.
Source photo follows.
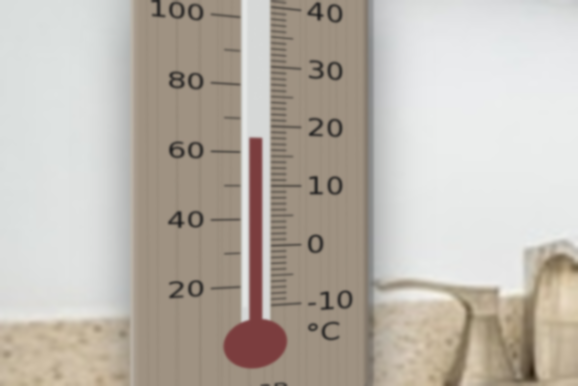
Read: value=18 unit=°C
